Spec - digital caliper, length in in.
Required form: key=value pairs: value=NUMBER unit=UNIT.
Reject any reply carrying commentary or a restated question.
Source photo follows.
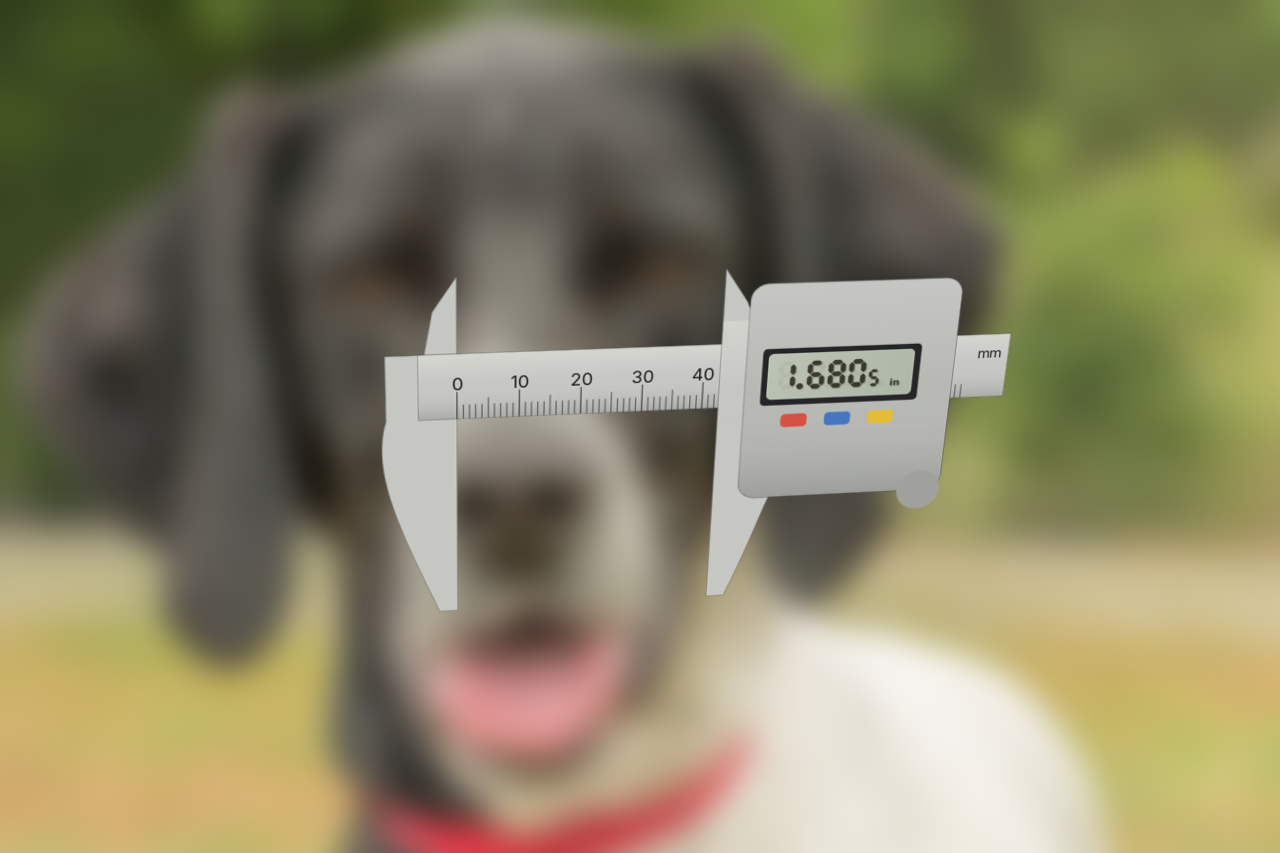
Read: value=1.6805 unit=in
